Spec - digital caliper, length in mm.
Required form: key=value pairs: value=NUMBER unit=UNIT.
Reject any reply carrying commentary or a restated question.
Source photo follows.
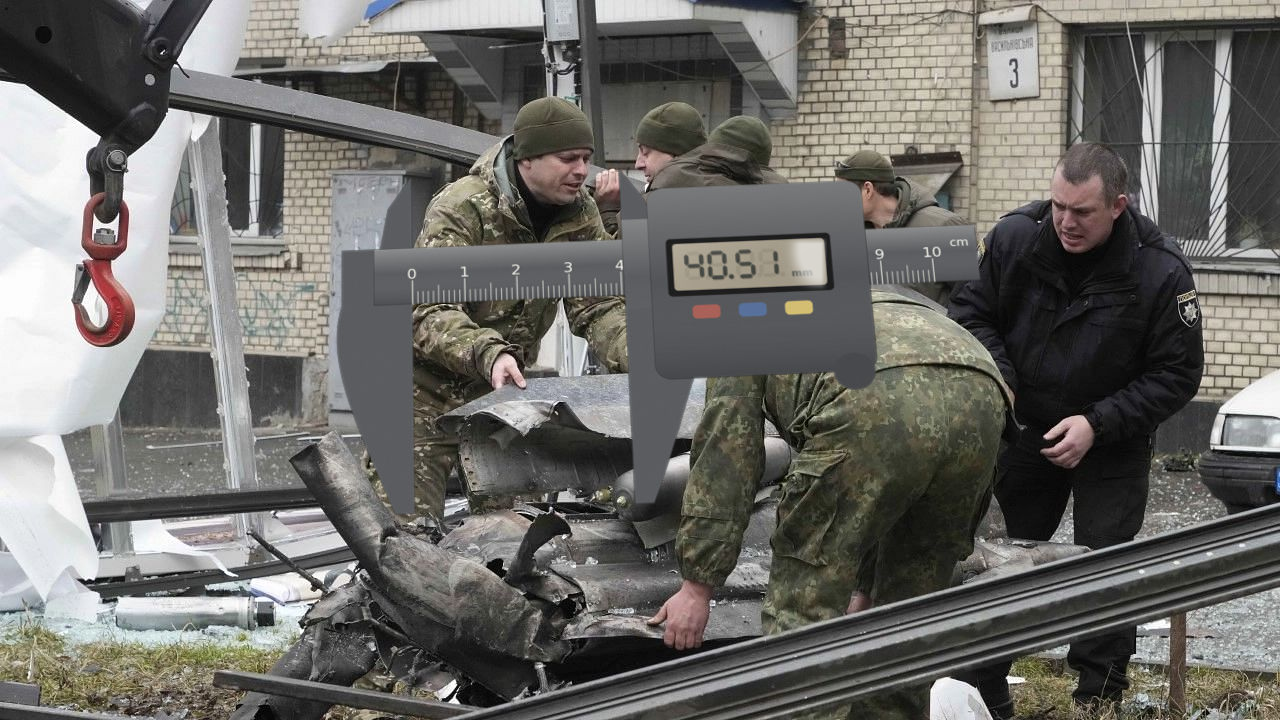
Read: value=40.51 unit=mm
